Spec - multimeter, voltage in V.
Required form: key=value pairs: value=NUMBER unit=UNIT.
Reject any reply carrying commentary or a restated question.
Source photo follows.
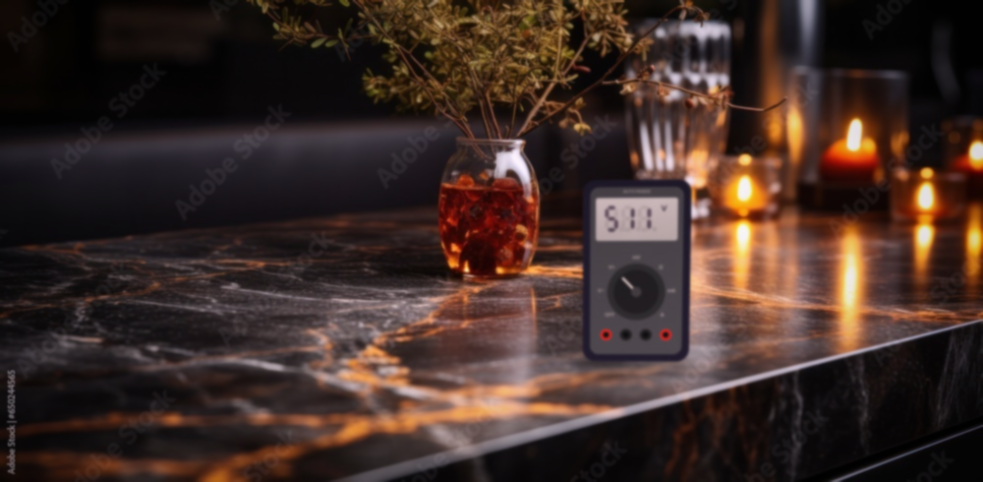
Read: value=511 unit=V
